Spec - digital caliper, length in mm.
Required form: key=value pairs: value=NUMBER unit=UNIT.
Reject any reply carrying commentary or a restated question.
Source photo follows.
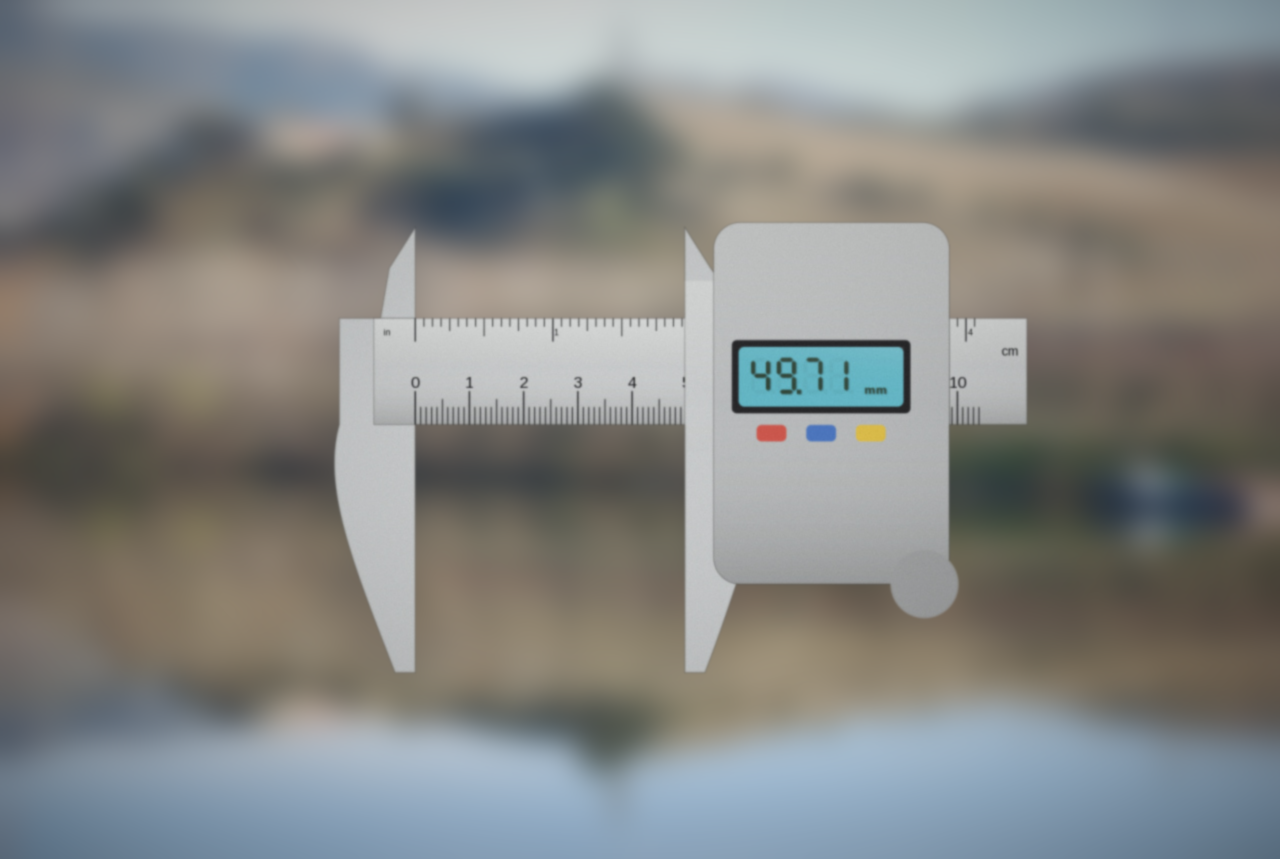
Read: value=49.71 unit=mm
